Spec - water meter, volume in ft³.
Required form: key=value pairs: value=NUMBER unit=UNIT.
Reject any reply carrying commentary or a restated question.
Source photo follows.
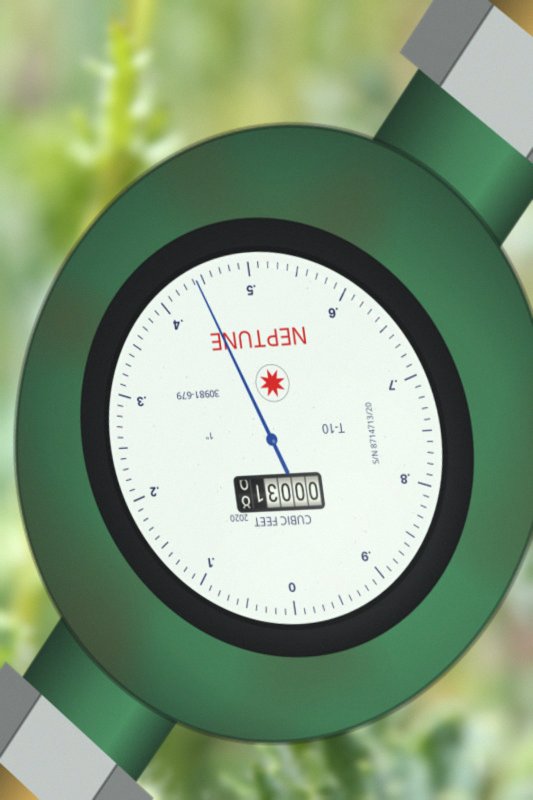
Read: value=318.44 unit=ft³
